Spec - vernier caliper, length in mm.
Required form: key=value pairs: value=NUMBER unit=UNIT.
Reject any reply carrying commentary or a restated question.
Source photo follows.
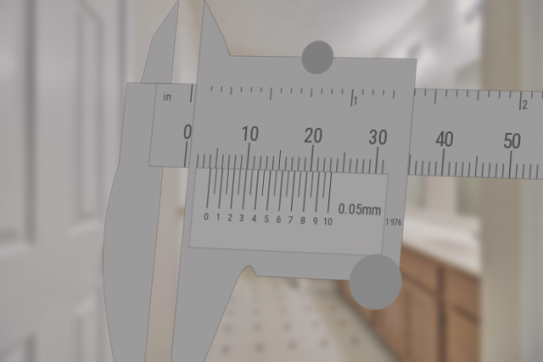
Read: value=4.2 unit=mm
